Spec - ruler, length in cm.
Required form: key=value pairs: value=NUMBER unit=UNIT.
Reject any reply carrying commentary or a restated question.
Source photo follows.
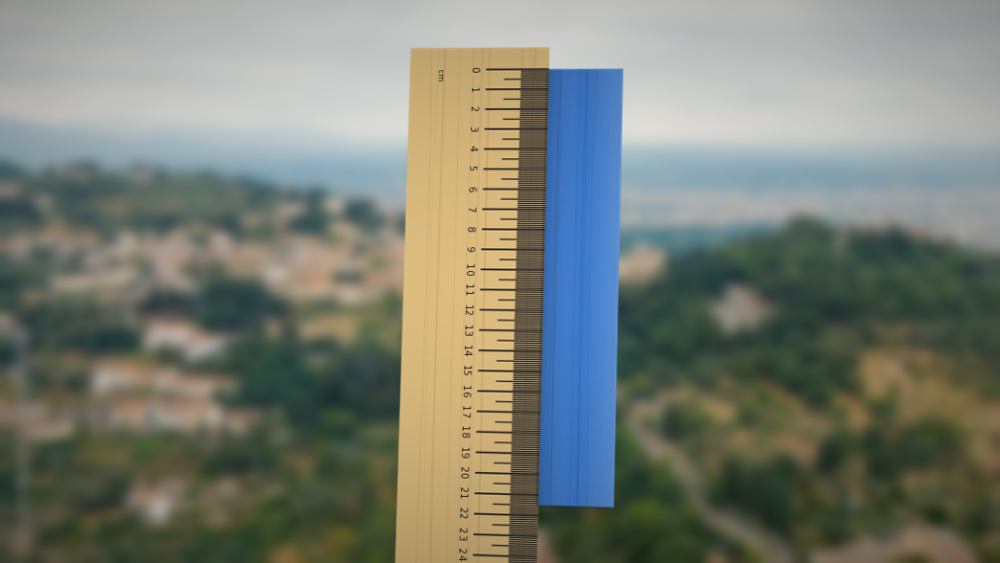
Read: value=21.5 unit=cm
